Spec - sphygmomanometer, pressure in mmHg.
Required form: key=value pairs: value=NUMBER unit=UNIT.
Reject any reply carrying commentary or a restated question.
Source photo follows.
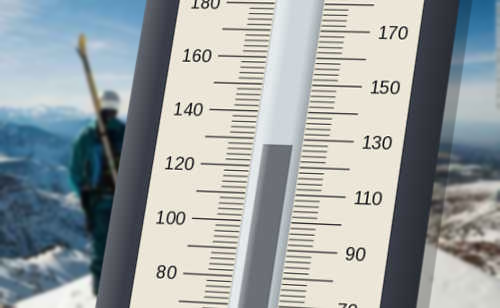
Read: value=128 unit=mmHg
